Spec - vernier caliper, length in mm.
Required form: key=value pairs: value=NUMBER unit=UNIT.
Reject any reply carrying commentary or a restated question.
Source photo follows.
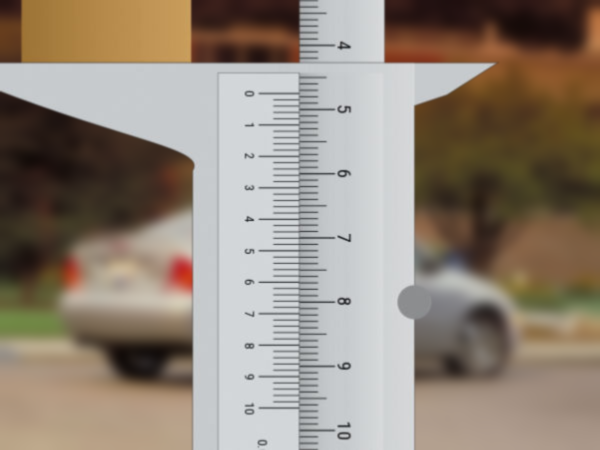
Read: value=47.5 unit=mm
